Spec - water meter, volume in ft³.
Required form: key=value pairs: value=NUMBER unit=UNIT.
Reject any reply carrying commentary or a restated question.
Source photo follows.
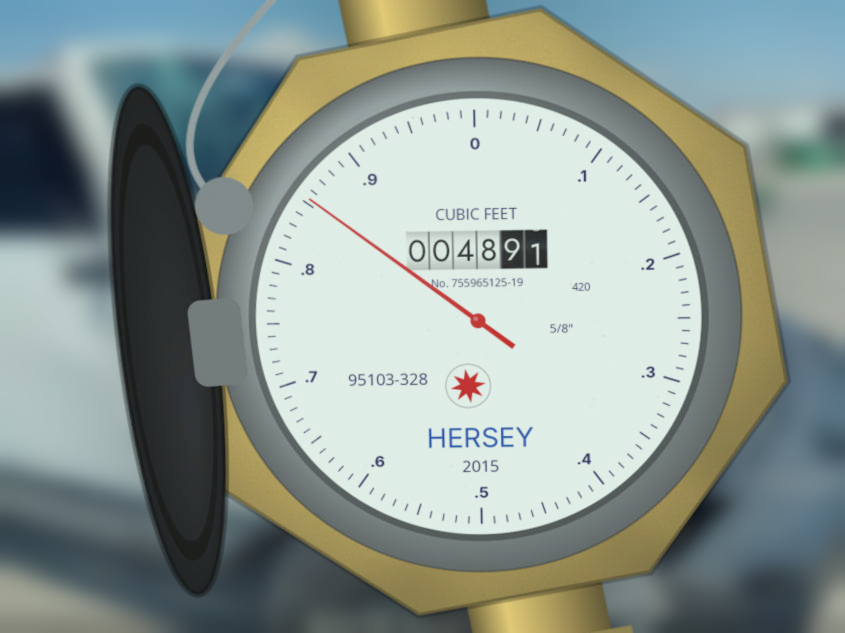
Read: value=4890.85 unit=ft³
